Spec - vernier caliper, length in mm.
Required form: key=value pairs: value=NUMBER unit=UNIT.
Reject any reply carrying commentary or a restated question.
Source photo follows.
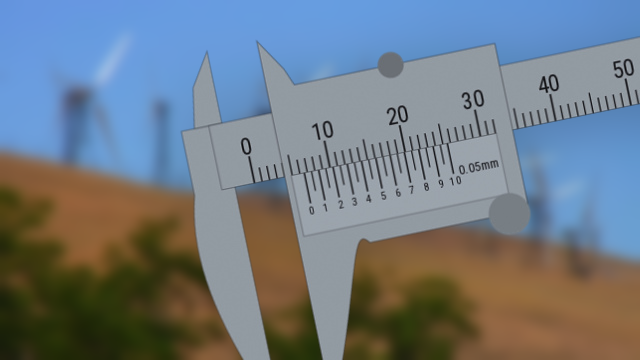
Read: value=6.6 unit=mm
